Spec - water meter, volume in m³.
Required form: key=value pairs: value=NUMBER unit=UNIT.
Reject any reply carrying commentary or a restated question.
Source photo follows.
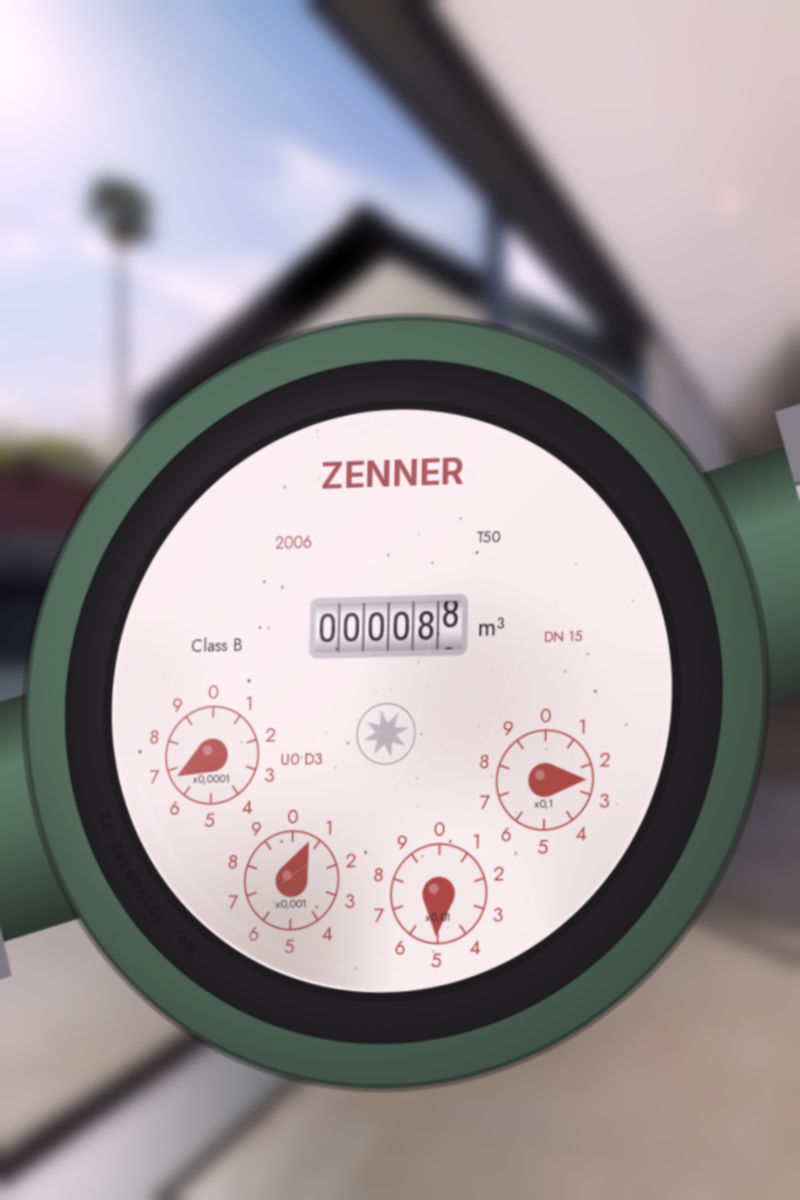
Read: value=88.2506 unit=m³
